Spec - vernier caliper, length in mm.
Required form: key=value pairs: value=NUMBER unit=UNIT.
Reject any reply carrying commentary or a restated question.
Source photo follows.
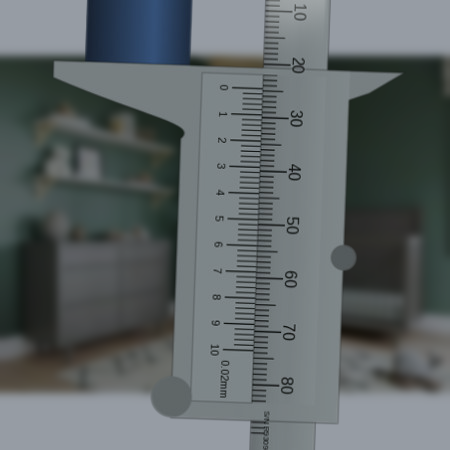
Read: value=24.6 unit=mm
